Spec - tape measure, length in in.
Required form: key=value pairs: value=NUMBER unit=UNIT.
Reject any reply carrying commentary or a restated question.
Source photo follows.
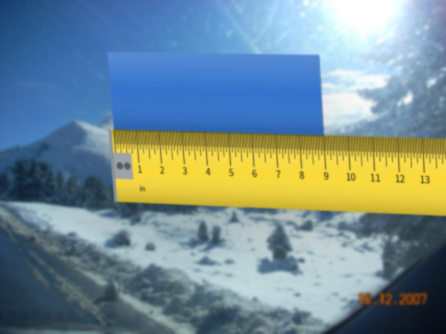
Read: value=9 unit=in
